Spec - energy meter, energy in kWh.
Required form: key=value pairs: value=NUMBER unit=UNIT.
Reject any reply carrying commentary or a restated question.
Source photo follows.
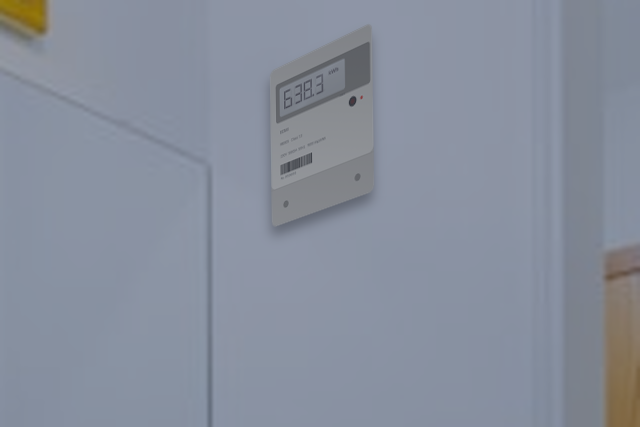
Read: value=638.3 unit=kWh
